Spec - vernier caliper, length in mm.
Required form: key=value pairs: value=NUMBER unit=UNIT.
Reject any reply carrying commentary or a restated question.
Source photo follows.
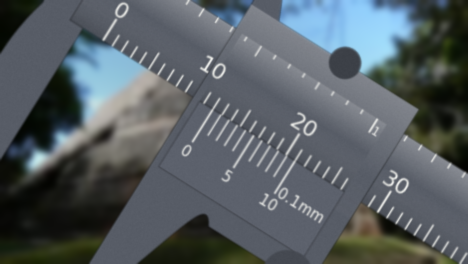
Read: value=12.0 unit=mm
